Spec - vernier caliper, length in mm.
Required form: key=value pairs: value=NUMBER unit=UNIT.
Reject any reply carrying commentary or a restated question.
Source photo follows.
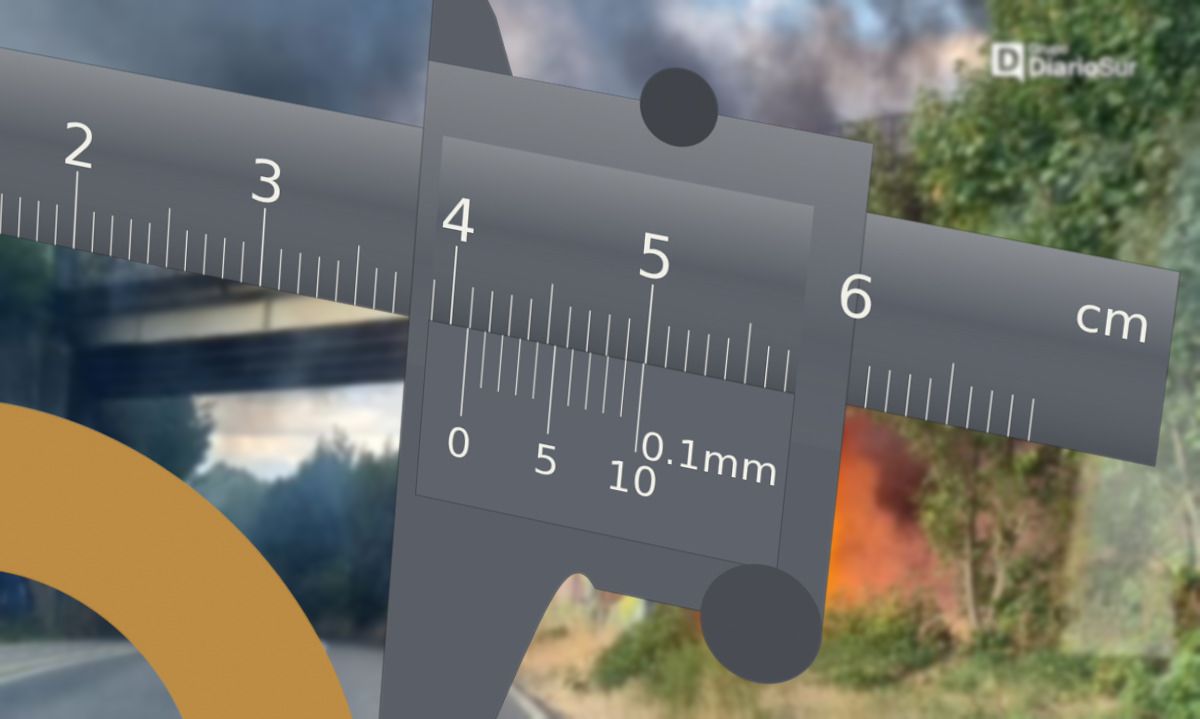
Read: value=40.9 unit=mm
